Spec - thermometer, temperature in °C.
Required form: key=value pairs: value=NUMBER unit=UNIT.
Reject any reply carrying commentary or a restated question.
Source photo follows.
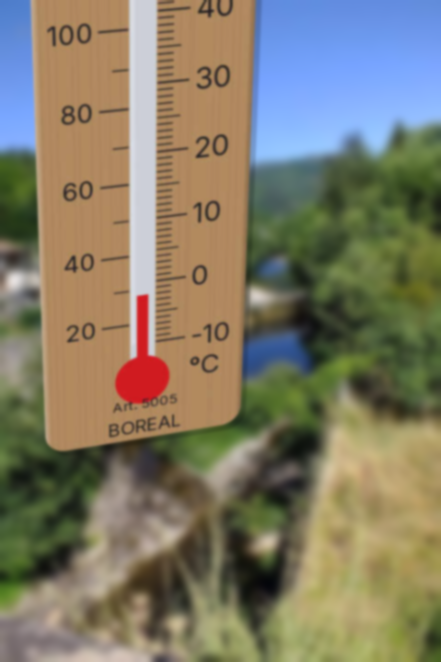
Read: value=-2 unit=°C
